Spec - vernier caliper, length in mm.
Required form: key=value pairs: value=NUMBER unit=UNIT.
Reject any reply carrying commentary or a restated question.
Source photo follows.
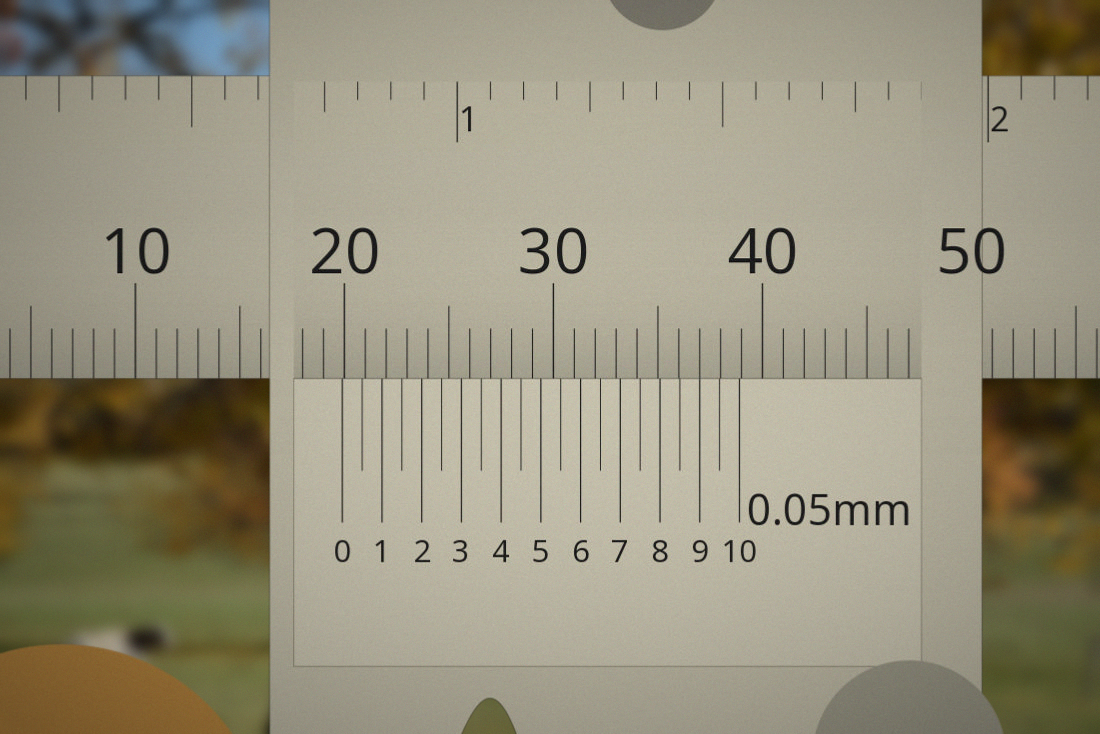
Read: value=19.9 unit=mm
